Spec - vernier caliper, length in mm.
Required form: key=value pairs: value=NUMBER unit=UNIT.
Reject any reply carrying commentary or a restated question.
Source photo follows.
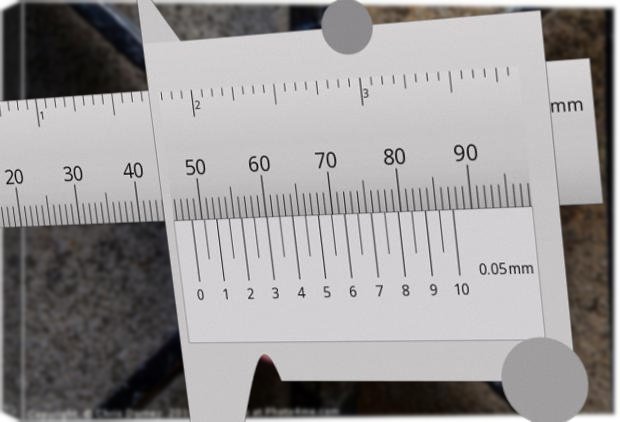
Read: value=48.4 unit=mm
